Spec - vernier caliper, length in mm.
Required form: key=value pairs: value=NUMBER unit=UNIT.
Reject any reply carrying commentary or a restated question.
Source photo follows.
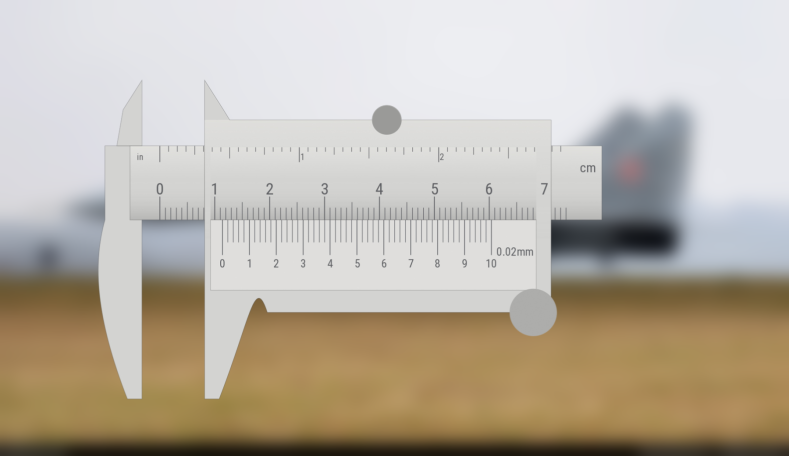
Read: value=11.4 unit=mm
